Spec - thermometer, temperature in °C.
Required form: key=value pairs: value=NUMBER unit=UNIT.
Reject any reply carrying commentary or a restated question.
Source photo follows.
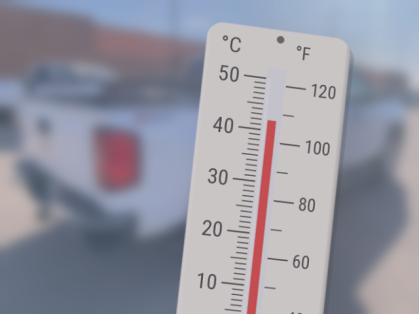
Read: value=42 unit=°C
